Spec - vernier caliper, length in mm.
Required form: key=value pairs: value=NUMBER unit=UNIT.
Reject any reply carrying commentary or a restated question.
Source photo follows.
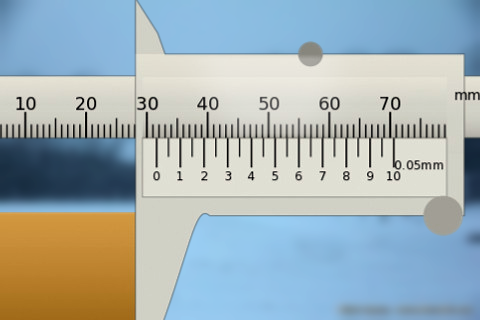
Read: value=31.6 unit=mm
